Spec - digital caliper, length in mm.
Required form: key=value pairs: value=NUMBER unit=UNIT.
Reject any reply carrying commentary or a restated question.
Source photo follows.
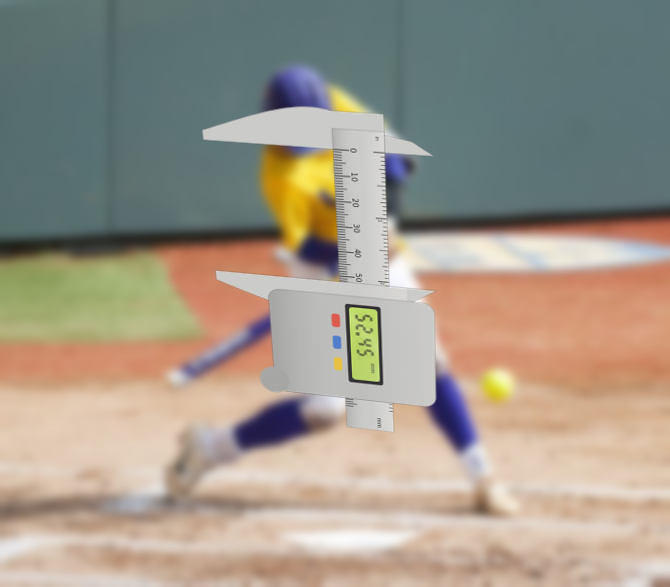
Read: value=52.45 unit=mm
